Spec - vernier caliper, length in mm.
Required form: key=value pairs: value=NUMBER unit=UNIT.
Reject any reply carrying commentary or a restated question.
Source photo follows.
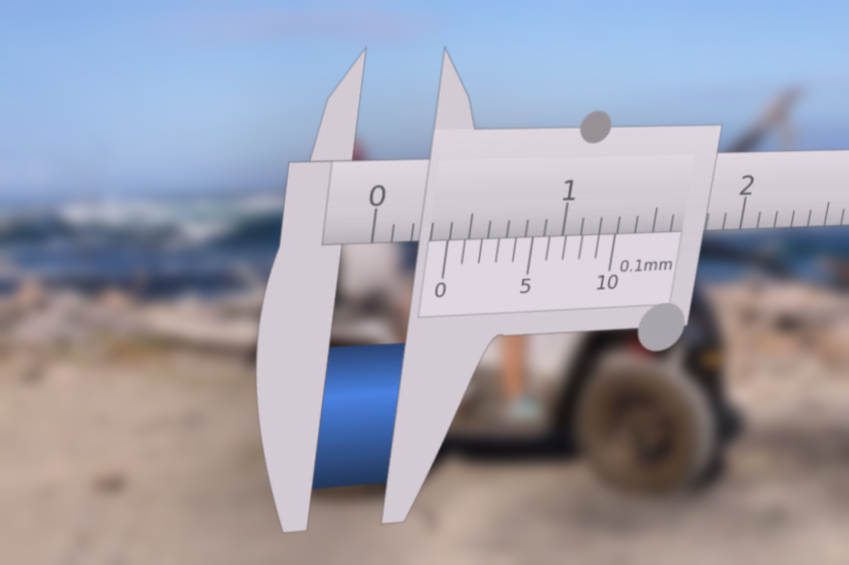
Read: value=3.9 unit=mm
